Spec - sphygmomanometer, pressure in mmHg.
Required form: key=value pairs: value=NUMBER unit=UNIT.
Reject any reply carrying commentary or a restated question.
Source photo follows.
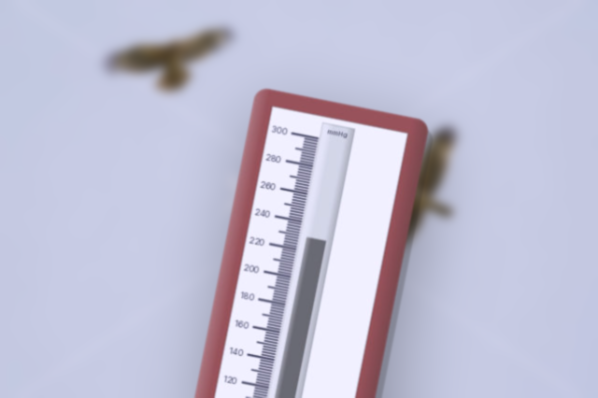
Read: value=230 unit=mmHg
